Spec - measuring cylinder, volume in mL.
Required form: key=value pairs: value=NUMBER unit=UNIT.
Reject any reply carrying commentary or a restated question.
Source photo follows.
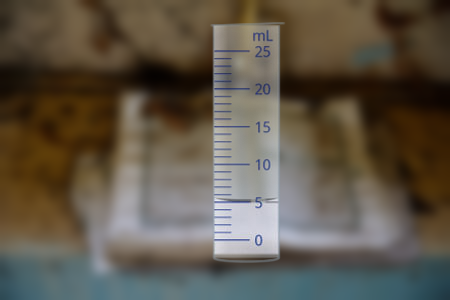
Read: value=5 unit=mL
